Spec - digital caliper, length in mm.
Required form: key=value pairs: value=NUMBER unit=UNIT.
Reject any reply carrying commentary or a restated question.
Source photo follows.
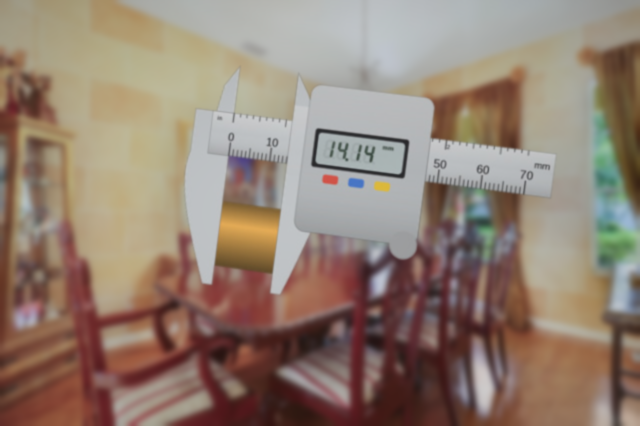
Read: value=14.14 unit=mm
